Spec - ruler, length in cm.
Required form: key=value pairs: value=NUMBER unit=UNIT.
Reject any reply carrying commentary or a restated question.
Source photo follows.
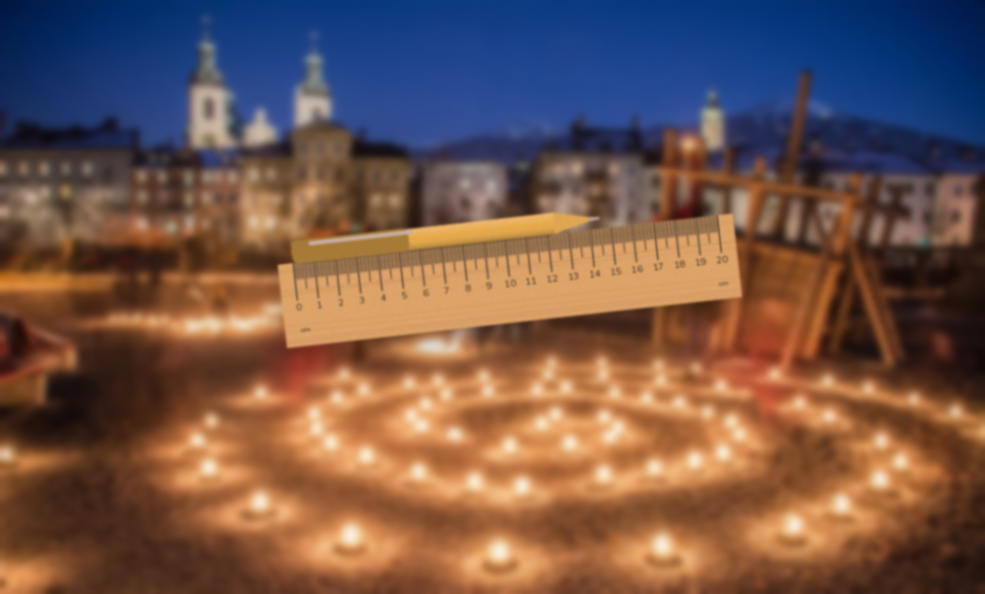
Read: value=14.5 unit=cm
